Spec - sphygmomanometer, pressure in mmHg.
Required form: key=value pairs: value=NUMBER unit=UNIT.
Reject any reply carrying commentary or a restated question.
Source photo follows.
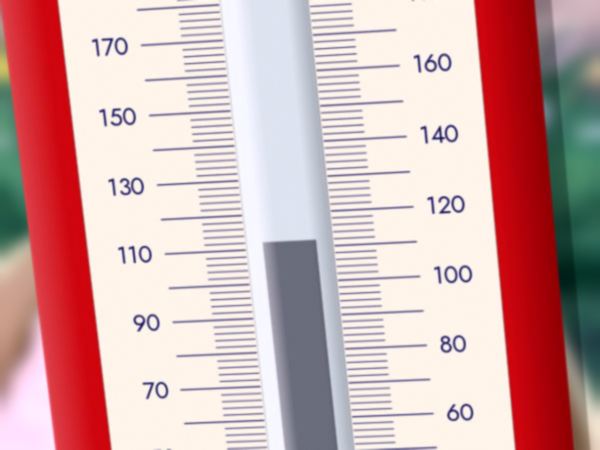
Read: value=112 unit=mmHg
